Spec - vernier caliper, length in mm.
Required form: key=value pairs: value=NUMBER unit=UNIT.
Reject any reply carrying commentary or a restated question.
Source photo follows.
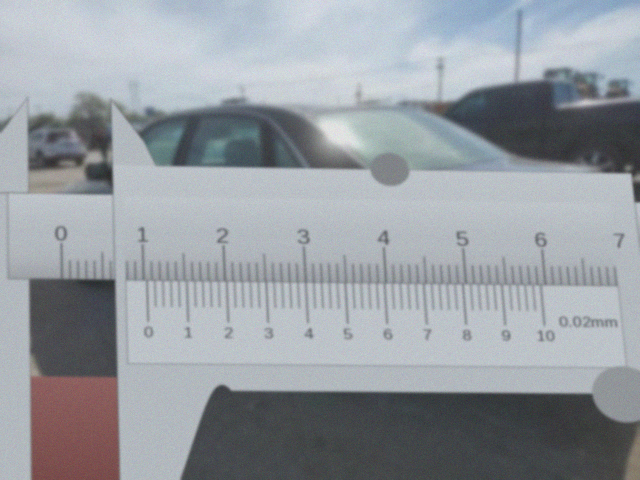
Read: value=10.4 unit=mm
